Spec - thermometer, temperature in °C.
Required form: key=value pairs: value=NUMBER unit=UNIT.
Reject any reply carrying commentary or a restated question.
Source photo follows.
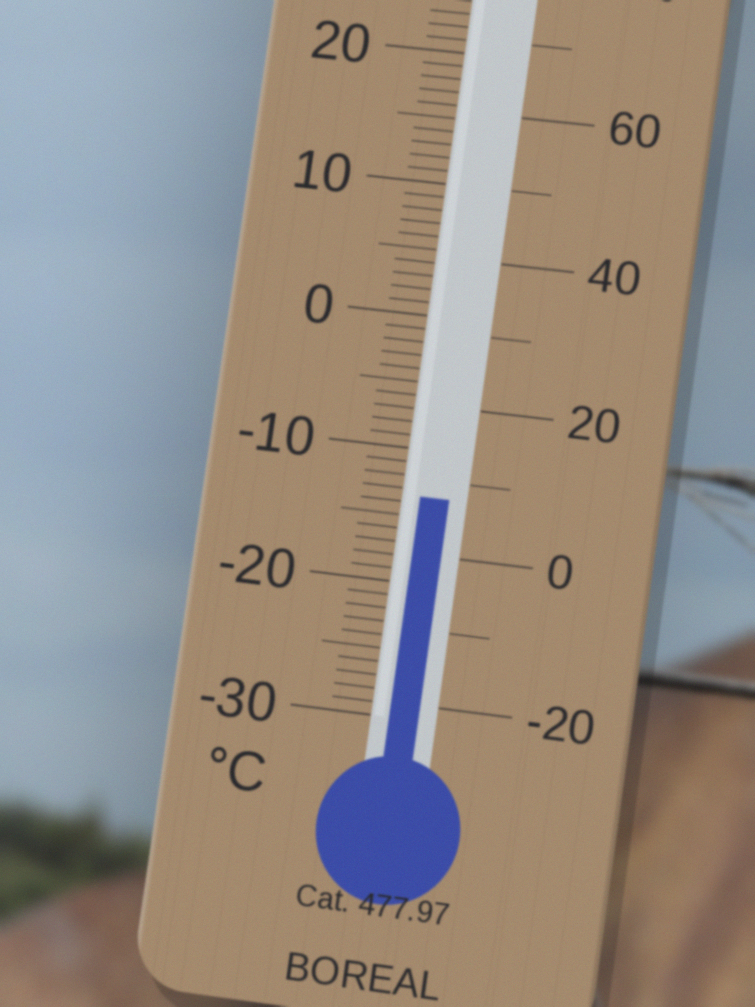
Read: value=-13.5 unit=°C
